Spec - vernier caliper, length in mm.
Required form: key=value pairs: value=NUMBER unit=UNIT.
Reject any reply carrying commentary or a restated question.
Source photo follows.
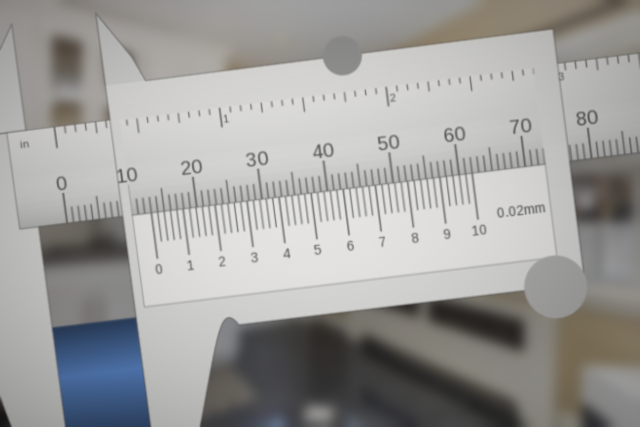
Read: value=13.0 unit=mm
